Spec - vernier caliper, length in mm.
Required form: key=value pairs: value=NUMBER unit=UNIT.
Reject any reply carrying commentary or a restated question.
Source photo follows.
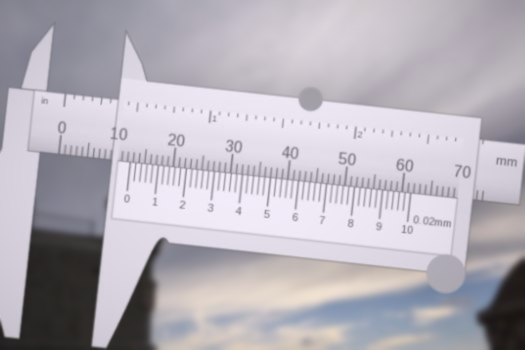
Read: value=12.5 unit=mm
